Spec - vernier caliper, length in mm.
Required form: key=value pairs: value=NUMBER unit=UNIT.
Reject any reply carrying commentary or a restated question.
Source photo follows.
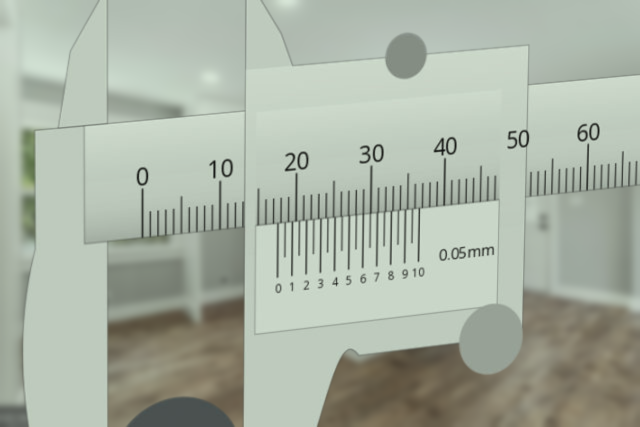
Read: value=17.6 unit=mm
